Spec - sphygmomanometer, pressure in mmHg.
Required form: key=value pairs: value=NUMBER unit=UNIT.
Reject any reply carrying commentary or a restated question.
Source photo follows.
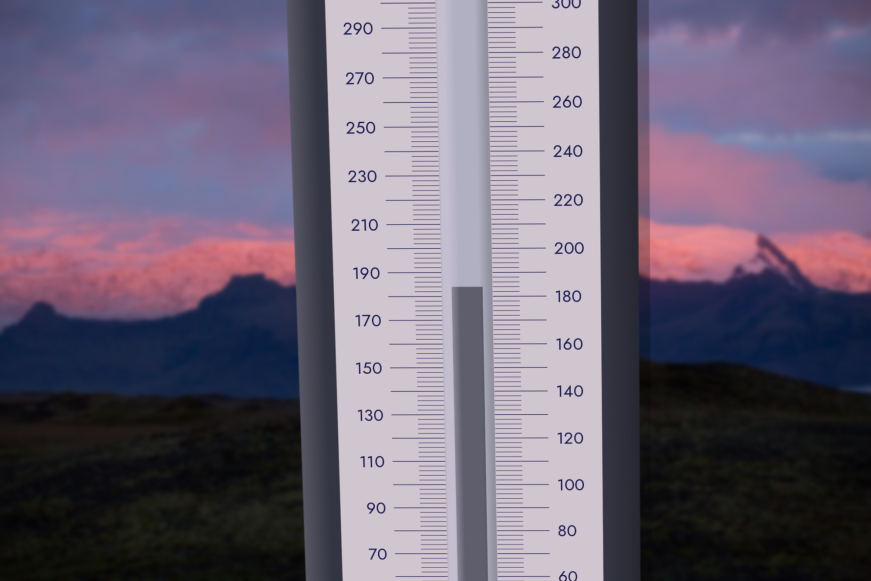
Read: value=184 unit=mmHg
